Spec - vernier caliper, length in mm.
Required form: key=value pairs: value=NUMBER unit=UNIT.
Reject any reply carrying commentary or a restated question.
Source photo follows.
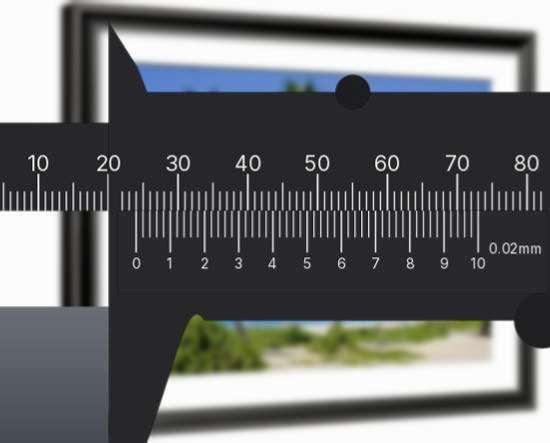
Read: value=24.0 unit=mm
